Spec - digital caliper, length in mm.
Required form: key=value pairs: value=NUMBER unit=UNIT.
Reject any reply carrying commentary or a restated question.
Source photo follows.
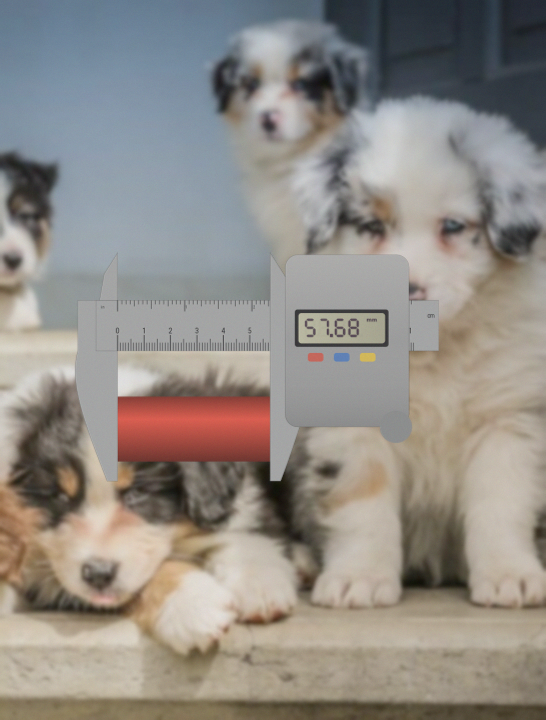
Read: value=57.68 unit=mm
